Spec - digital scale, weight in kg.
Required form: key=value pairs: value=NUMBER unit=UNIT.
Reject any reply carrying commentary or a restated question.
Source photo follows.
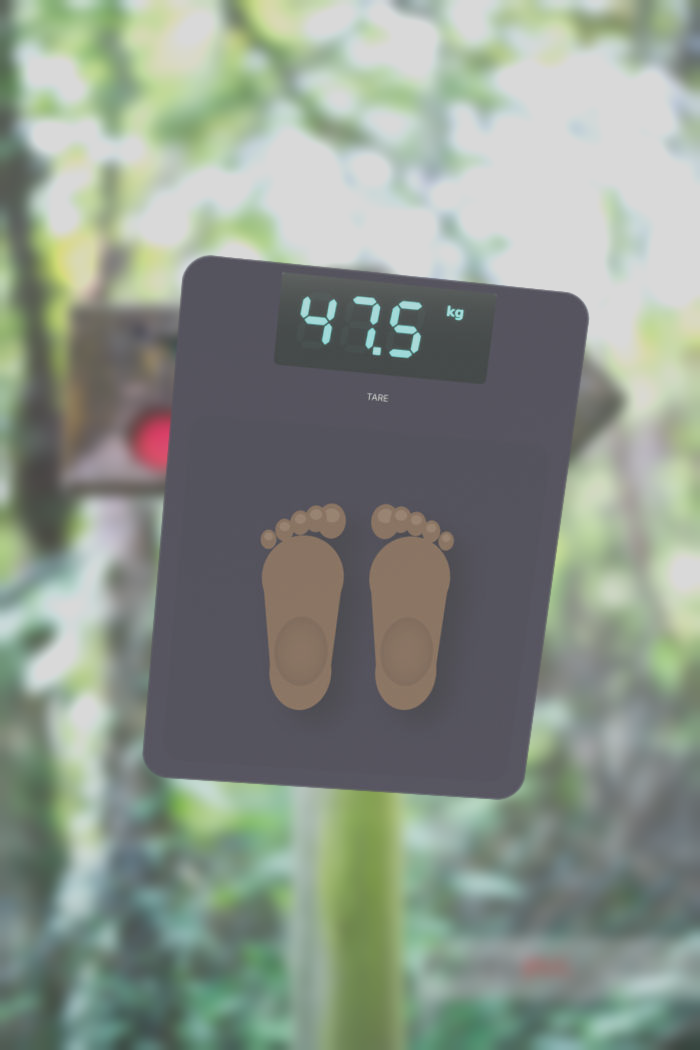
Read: value=47.5 unit=kg
